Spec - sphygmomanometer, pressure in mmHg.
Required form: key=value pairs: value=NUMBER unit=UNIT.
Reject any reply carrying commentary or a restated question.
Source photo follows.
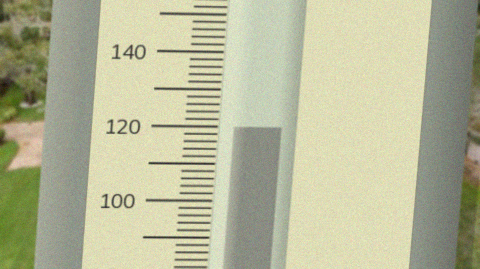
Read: value=120 unit=mmHg
